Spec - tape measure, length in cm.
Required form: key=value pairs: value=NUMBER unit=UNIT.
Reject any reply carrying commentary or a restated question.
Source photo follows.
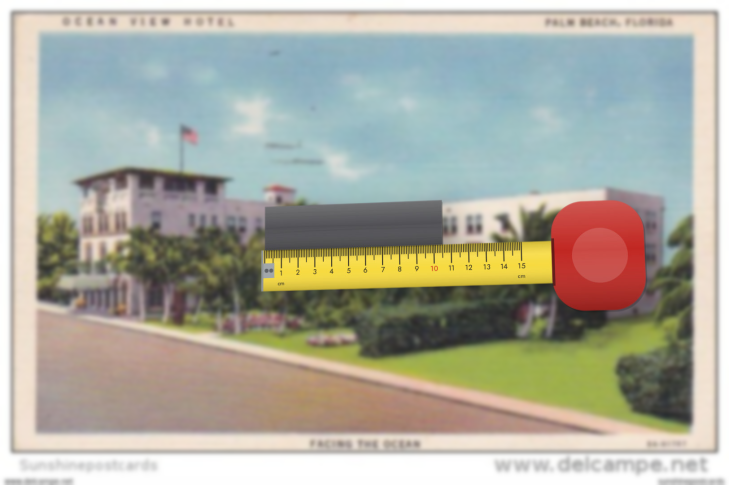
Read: value=10.5 unit=cm
